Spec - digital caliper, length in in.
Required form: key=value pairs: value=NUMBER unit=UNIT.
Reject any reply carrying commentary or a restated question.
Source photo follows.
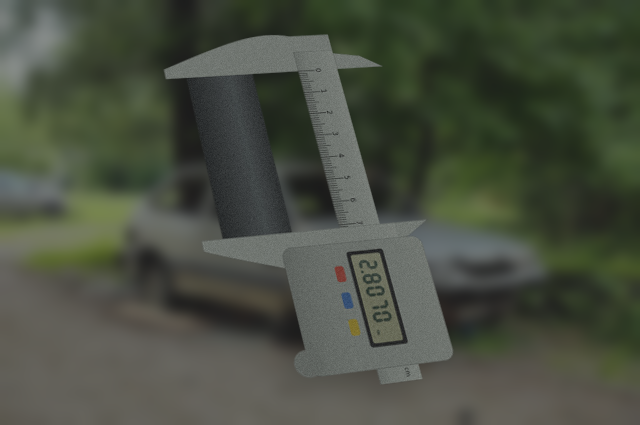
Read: value=2.8070 unit=in
